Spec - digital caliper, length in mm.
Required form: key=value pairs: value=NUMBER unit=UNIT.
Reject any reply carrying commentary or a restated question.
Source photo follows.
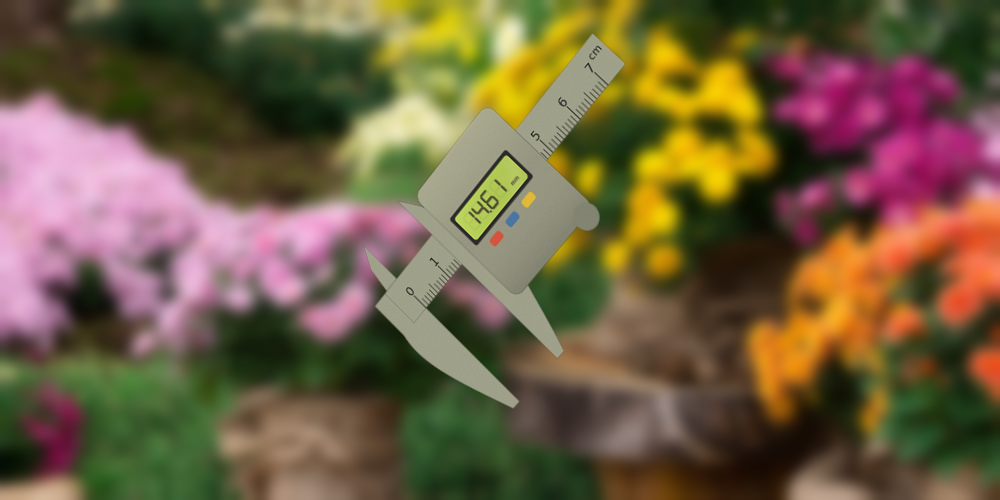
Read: value=14.61 unit=mm
